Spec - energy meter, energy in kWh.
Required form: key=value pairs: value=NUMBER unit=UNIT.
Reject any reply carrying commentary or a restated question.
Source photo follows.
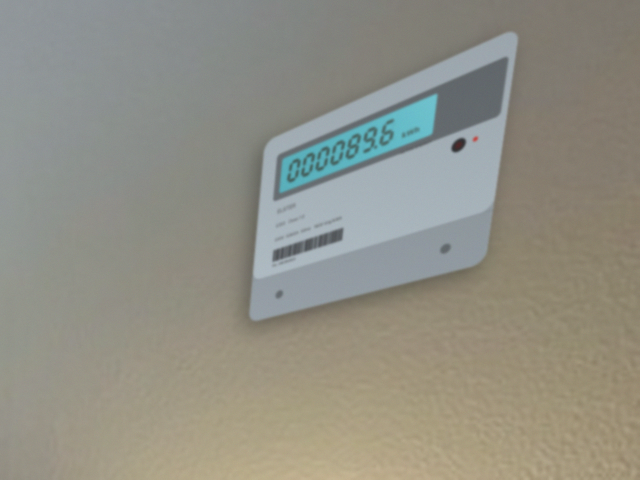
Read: value=89.6 unit=kWh
